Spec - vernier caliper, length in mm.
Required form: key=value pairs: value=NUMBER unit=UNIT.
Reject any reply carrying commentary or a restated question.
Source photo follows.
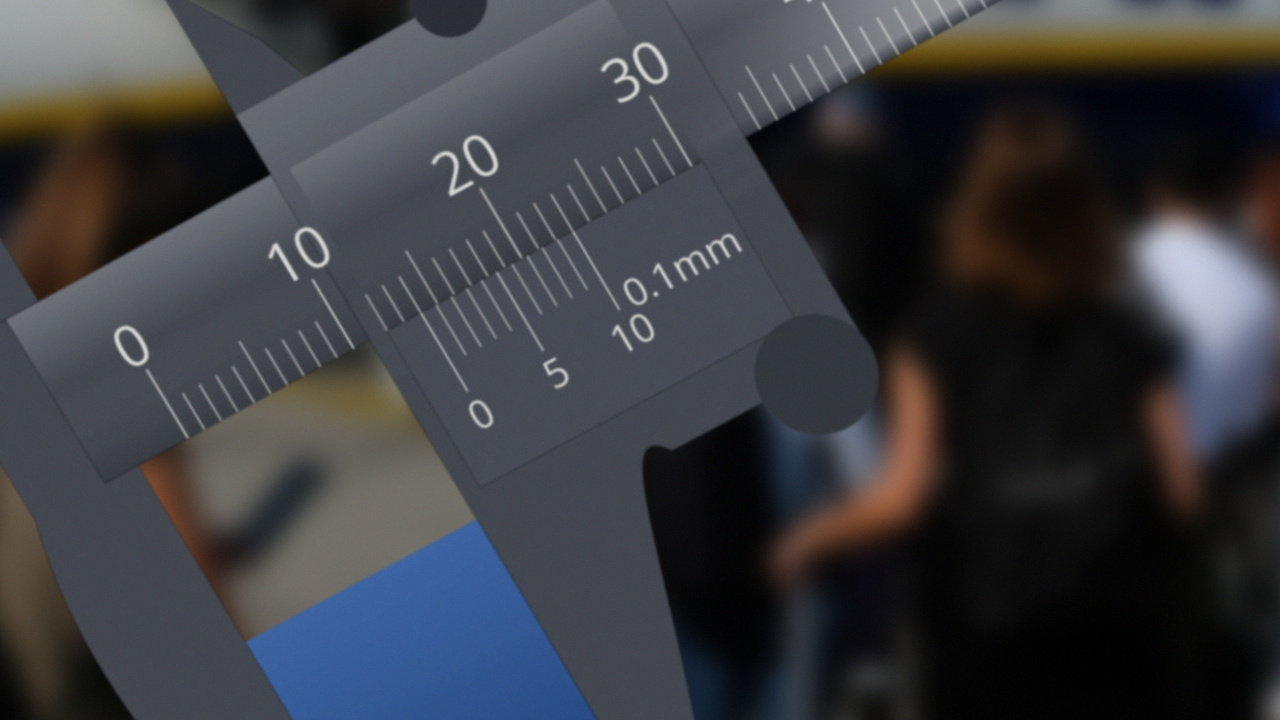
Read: value=14.0 unit=mm
